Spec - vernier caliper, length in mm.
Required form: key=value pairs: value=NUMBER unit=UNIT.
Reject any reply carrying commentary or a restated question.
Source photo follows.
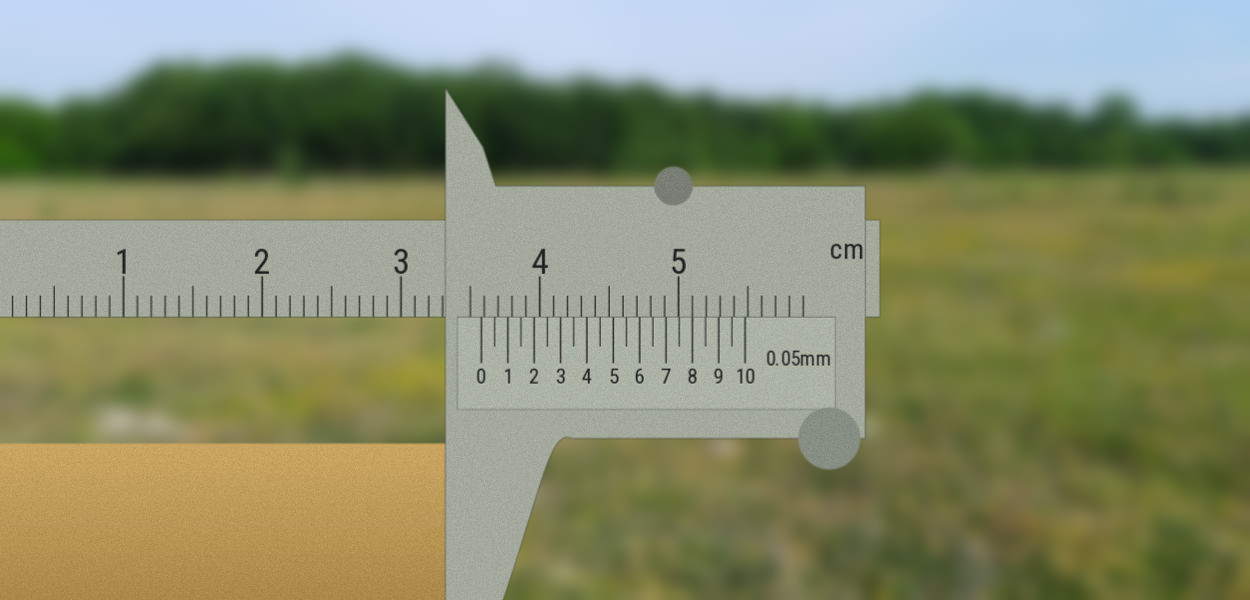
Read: value=35.8 unit=mm
